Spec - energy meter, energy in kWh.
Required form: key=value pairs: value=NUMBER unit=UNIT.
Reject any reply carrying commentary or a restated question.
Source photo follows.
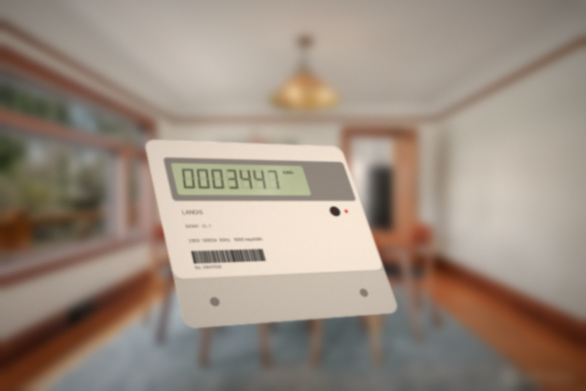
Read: value=3447 unit=kWh
